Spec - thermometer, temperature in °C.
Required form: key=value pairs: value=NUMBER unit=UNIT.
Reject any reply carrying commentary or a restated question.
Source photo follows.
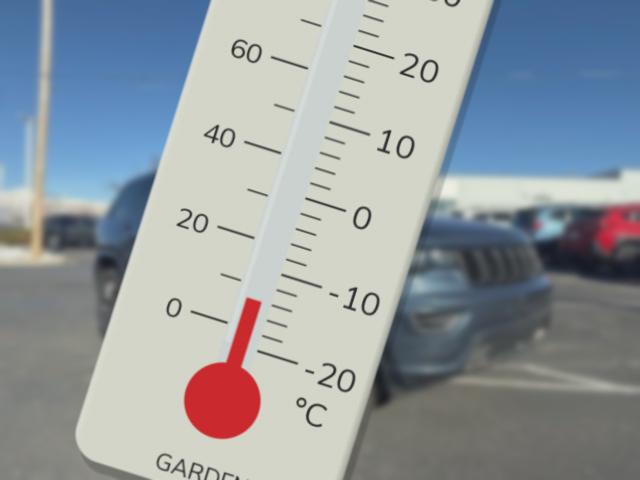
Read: value=-14 unit=°C
